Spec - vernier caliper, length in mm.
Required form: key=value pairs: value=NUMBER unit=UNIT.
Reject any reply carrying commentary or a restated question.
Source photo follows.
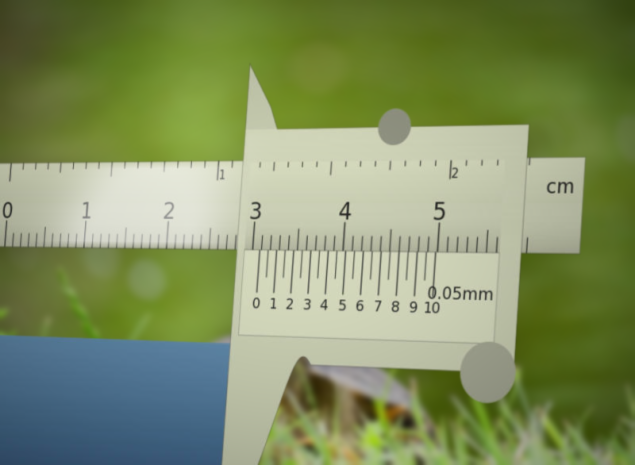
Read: value=30.8 unit=mm
